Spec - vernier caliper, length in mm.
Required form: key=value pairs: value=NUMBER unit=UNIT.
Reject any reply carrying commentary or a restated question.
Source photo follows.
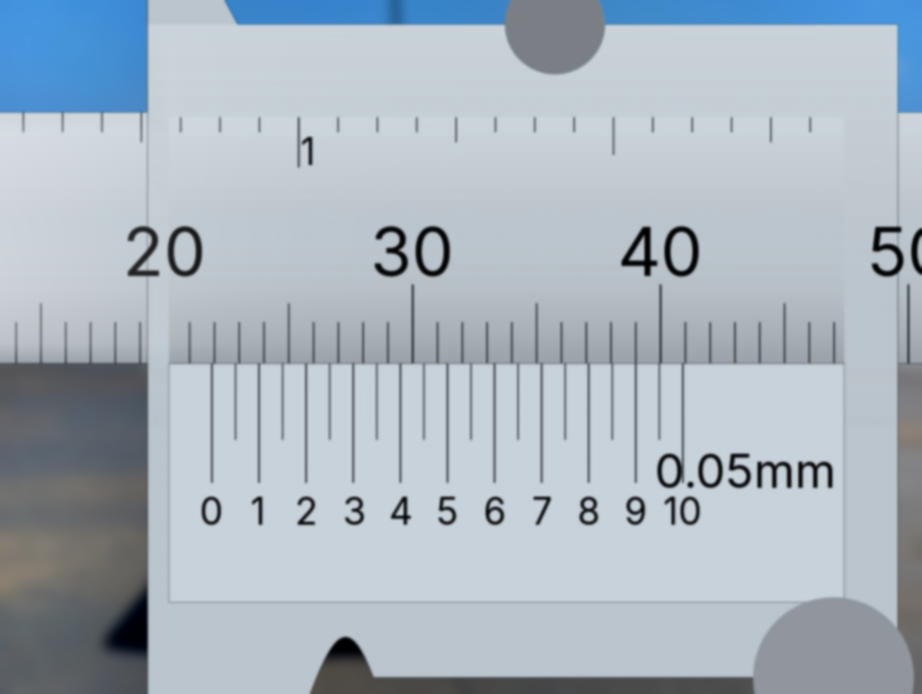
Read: value=21.9 unit=mm
